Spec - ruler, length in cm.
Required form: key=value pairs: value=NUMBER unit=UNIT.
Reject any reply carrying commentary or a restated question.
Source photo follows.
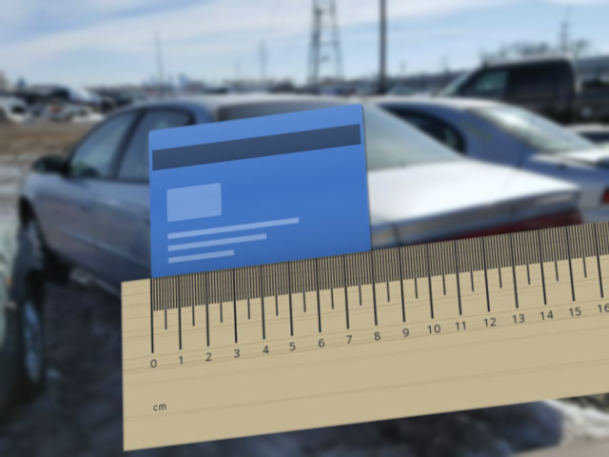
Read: value=8 unit=cm
